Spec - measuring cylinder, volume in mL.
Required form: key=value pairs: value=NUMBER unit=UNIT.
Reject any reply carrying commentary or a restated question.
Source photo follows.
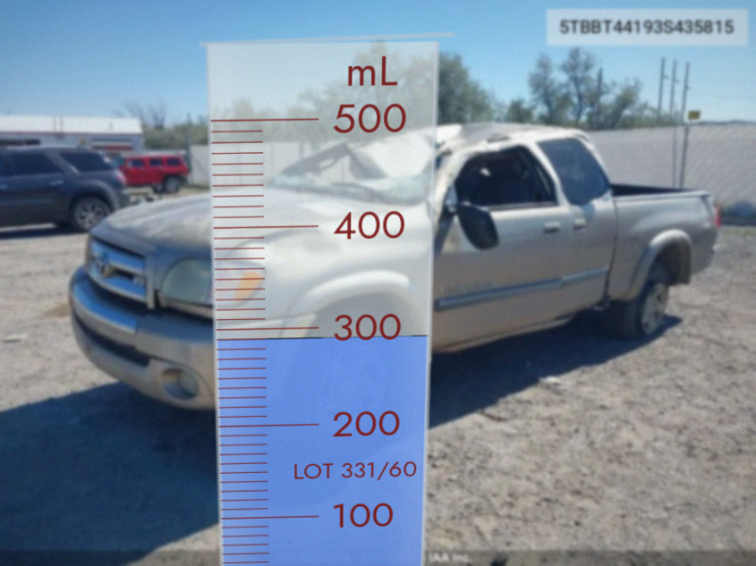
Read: value=290 unit=mL
